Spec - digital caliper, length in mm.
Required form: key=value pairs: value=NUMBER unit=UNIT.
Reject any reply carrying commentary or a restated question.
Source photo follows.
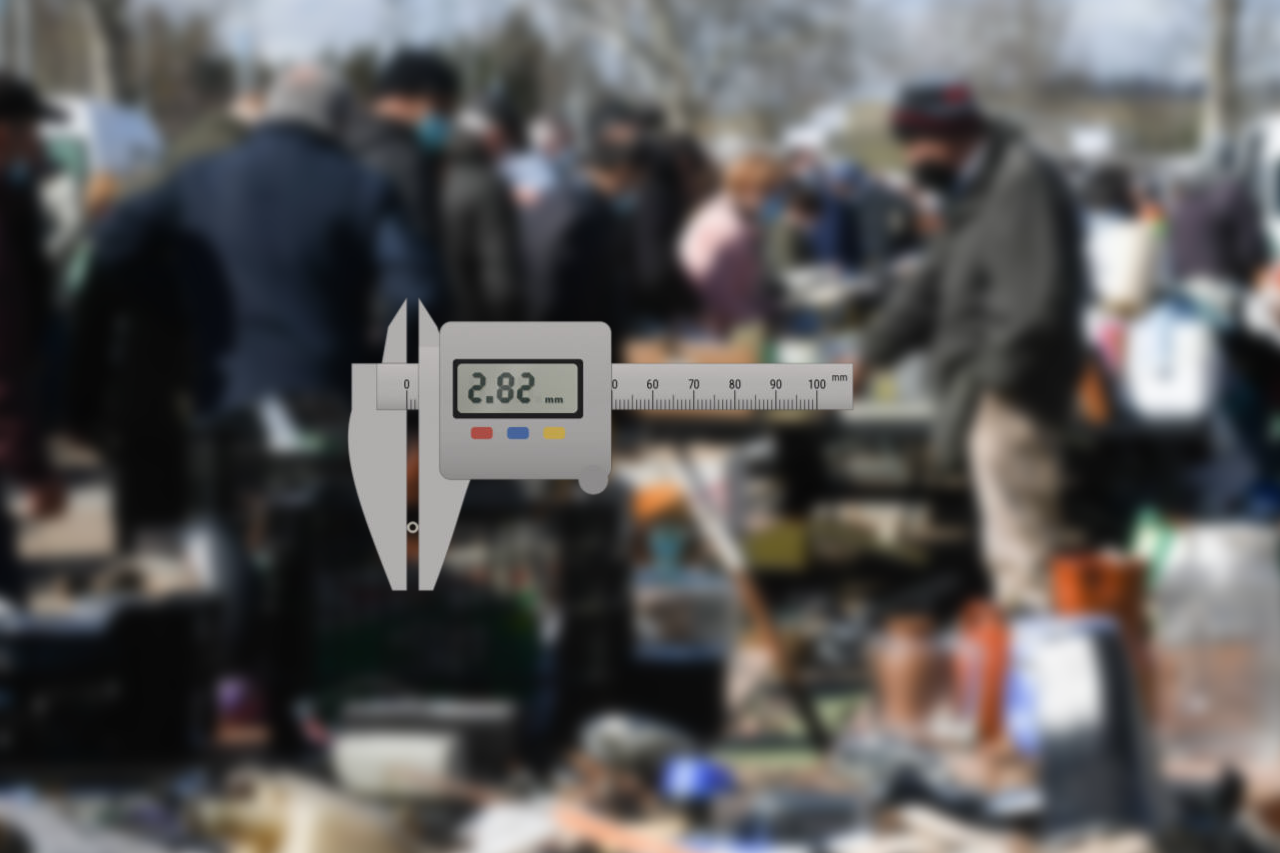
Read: value=2.82 unit=mm
